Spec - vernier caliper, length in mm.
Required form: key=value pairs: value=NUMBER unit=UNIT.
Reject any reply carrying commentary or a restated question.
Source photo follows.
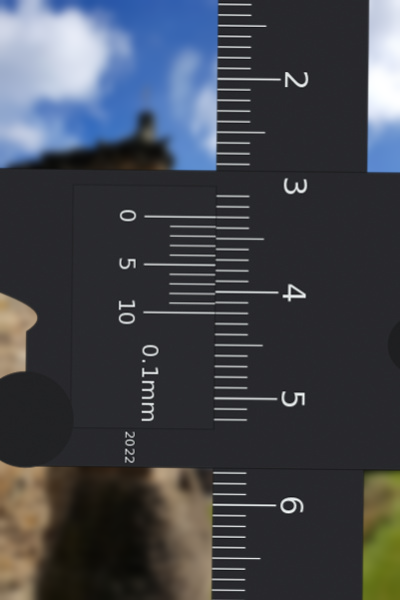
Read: value=33.0 unit=mm
